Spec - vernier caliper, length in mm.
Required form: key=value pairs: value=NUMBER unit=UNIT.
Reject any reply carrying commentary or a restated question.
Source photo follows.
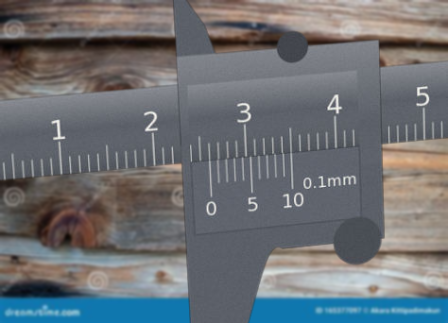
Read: value=26.0 unit=mm
